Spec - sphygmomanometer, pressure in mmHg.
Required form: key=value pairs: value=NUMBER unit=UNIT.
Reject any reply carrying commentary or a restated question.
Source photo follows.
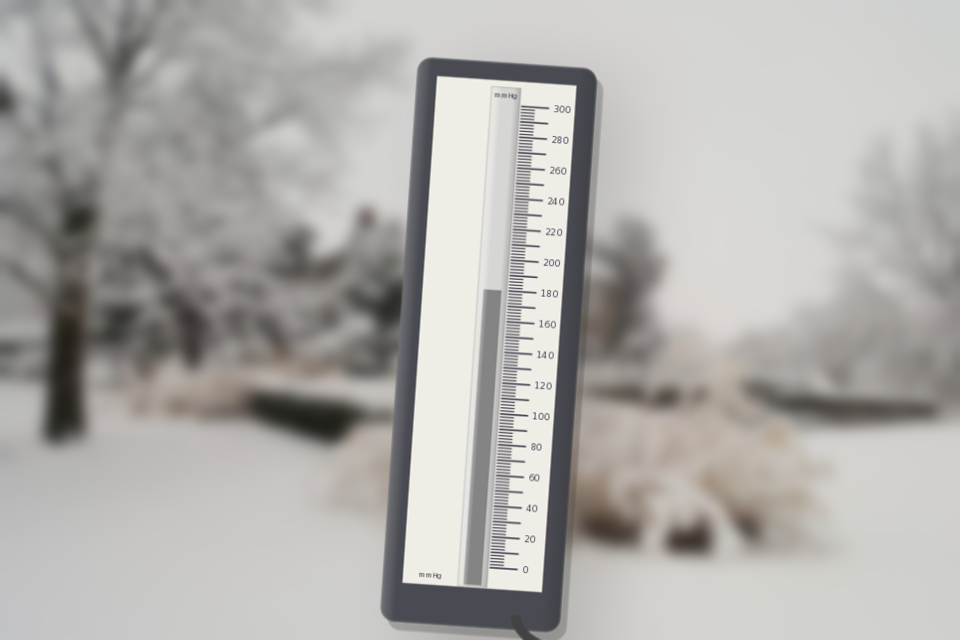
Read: value=180 unit=mmHg
